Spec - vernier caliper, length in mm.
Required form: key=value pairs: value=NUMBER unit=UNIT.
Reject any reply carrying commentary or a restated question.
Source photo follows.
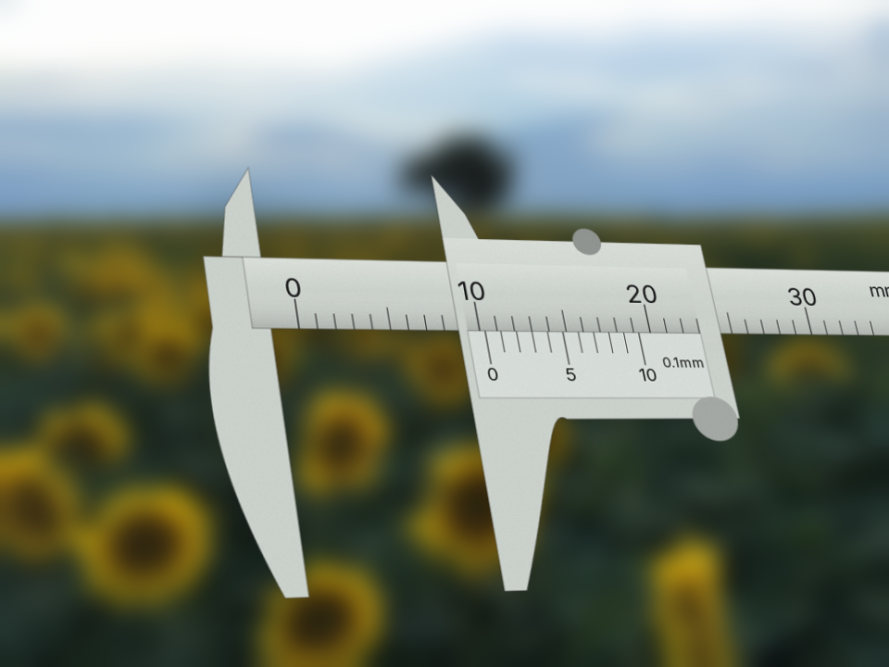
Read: value=10.3 unit=mm
